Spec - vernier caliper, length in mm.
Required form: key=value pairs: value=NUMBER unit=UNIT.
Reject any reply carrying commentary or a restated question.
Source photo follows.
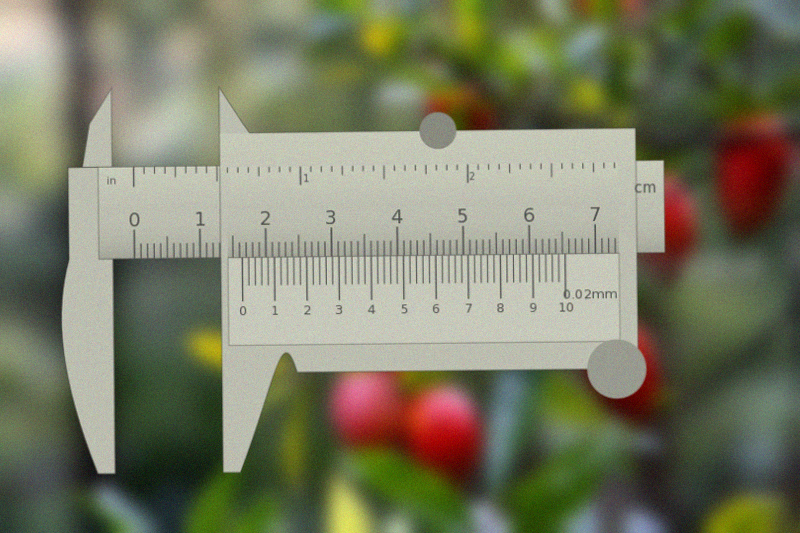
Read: value=16.4 unit=mm
